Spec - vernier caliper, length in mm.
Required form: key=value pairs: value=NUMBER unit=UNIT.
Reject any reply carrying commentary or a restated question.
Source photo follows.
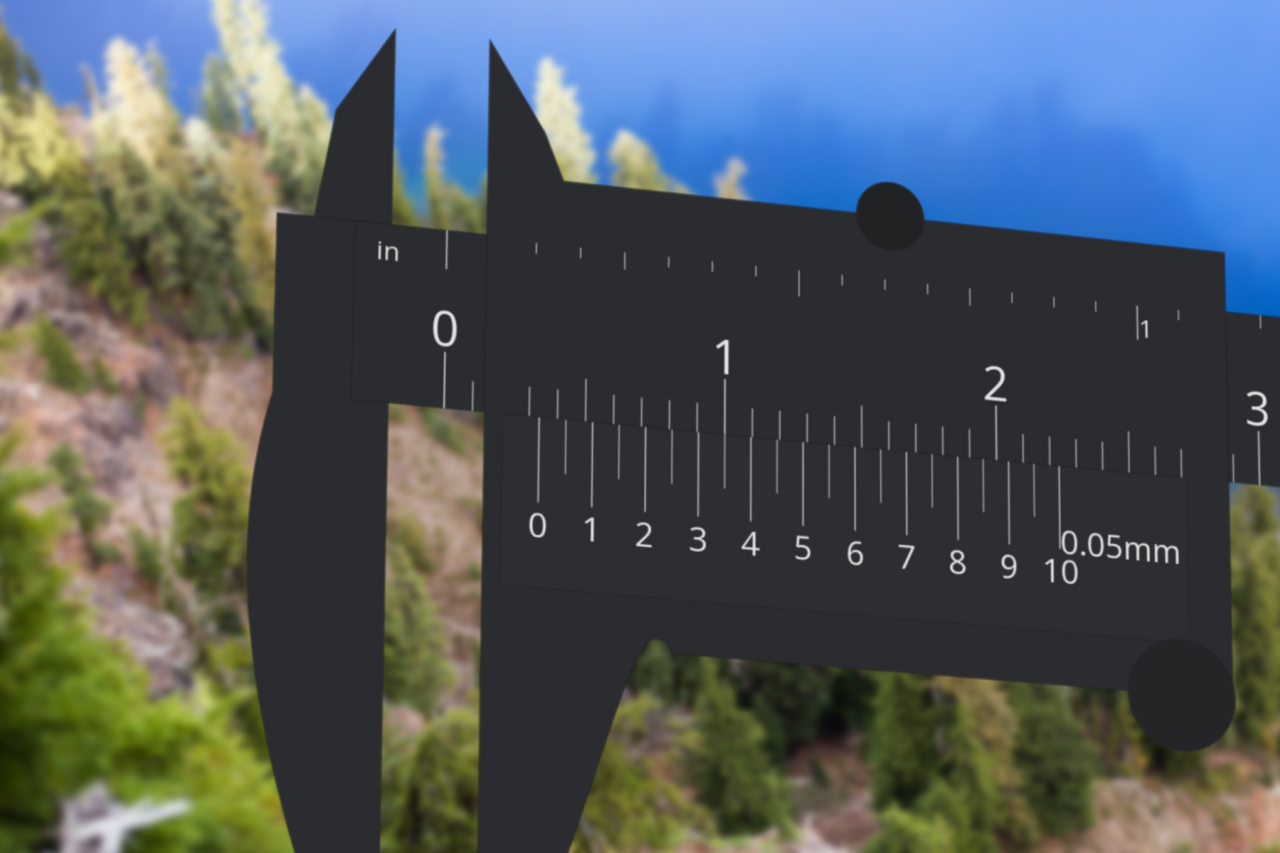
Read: value=3.35 unit=mm
